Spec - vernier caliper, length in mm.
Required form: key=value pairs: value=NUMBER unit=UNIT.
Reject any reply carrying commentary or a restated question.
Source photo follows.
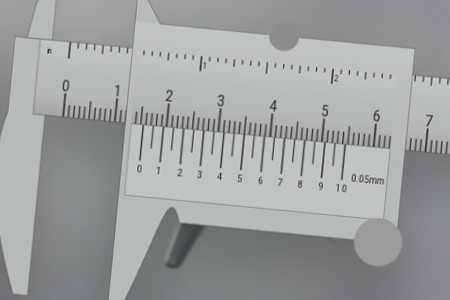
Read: value=15.5 unit=mm
